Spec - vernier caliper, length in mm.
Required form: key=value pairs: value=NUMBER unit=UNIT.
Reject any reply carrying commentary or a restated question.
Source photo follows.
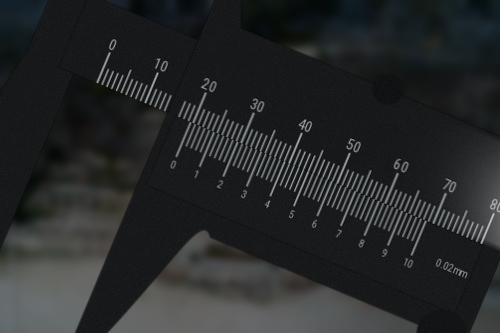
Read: value=19.5 unit=mm
